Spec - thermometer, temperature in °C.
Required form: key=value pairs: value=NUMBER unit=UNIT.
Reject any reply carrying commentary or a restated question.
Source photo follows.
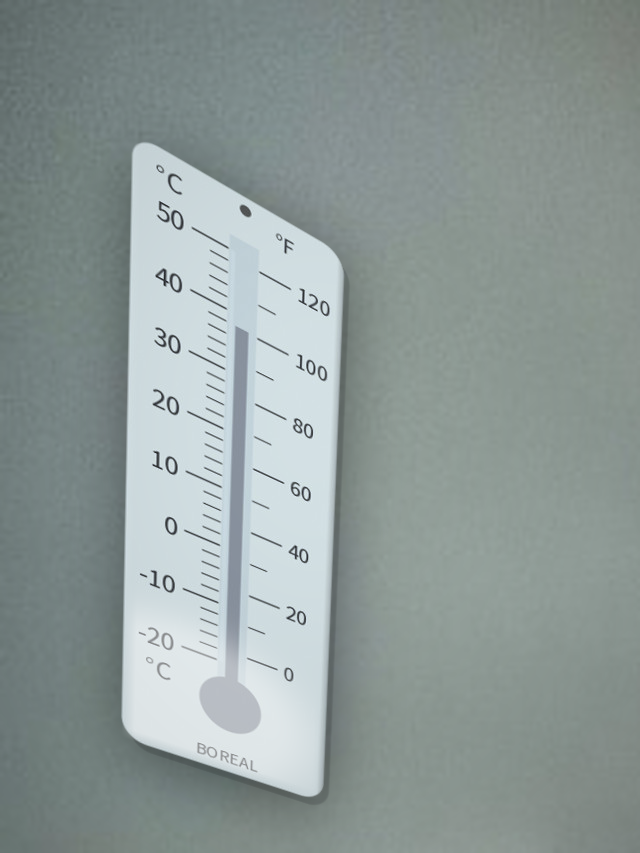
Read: value=38 unit=°C
